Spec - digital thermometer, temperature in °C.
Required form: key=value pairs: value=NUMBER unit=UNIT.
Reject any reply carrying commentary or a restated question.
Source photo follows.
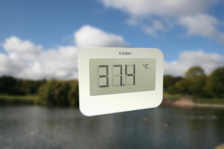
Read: value=37.4 unit=°C
